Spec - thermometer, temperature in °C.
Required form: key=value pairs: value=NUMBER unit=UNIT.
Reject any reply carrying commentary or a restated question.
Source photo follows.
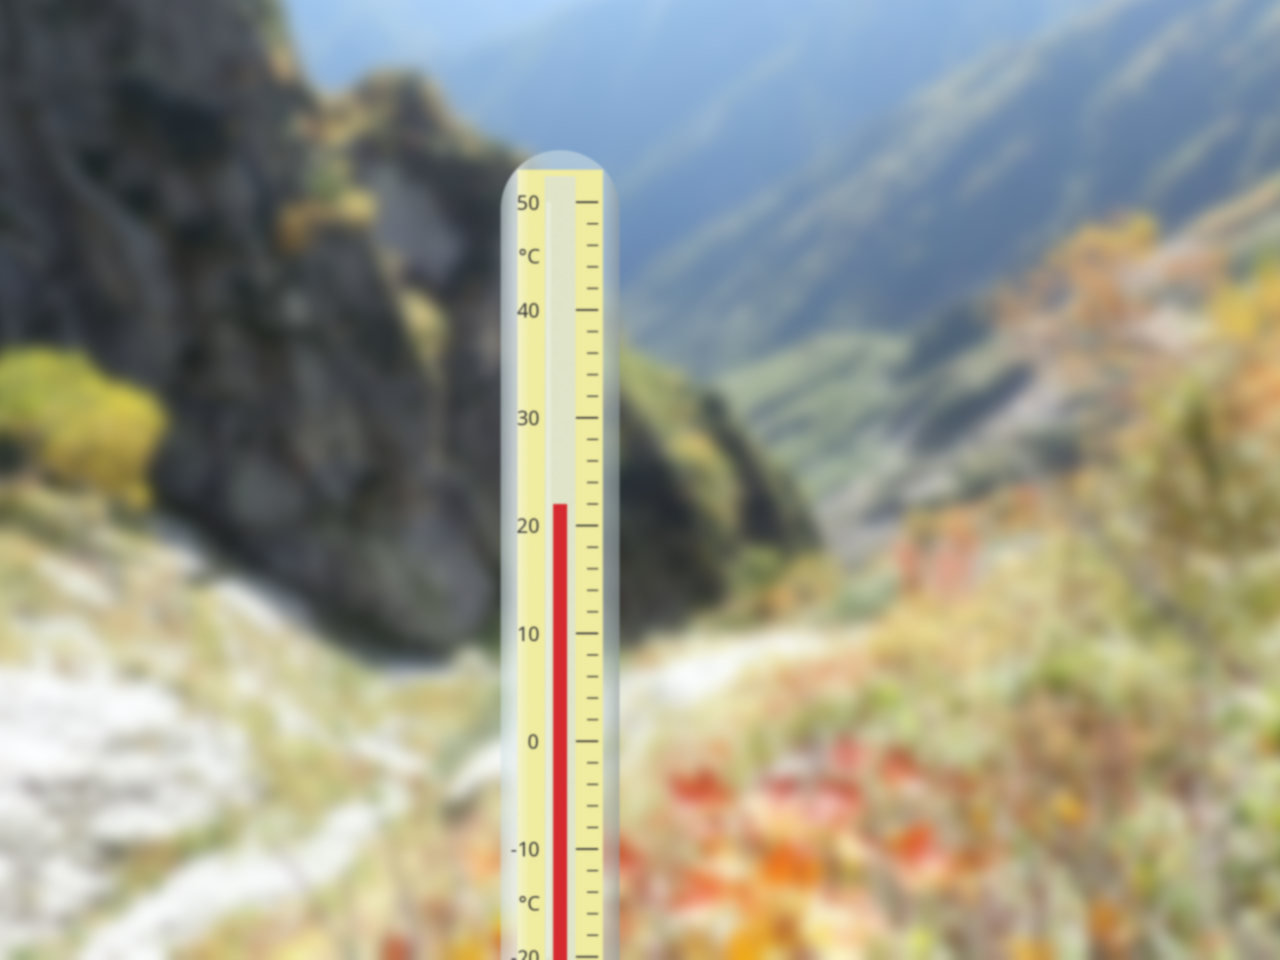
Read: value=22 unit=°C
